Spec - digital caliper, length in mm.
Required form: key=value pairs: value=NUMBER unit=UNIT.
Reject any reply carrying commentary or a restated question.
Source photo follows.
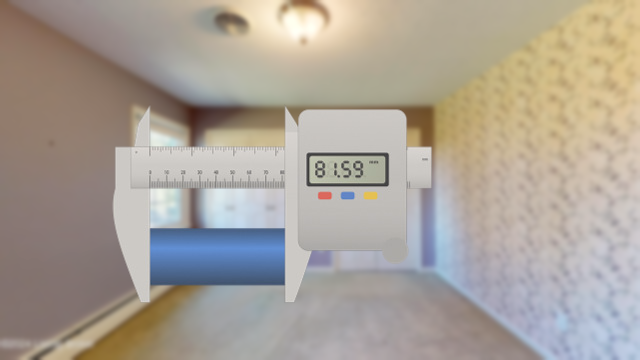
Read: value=81.59 unit=mm
